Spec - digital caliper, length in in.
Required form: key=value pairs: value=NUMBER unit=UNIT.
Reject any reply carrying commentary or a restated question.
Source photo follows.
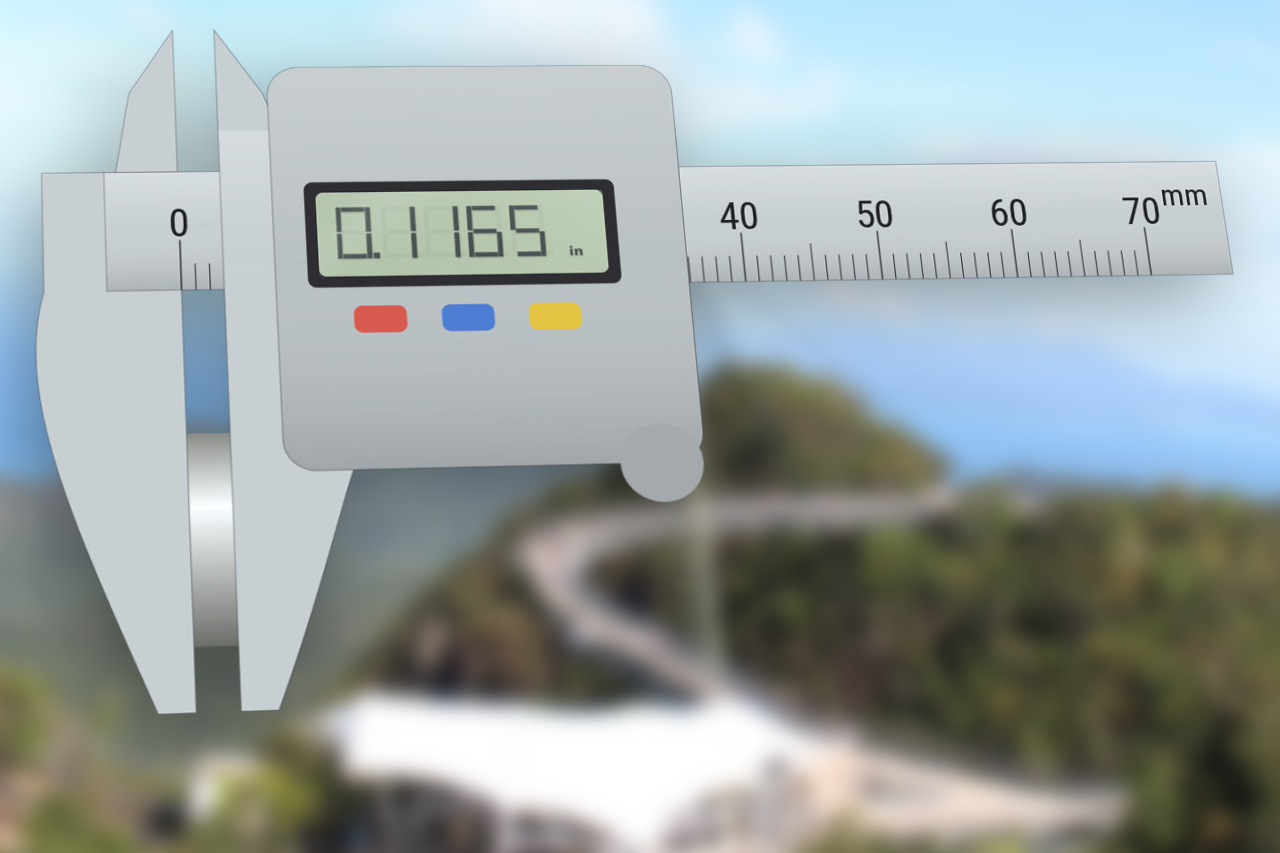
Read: value=0.1165 unit=in
